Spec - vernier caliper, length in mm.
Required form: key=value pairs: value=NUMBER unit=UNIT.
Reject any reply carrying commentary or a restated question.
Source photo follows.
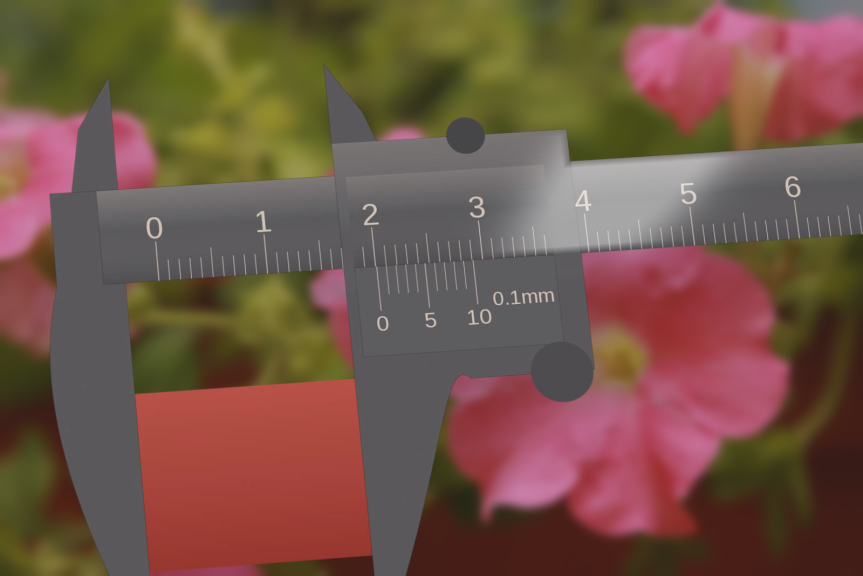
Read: value=20.1 unit=mm
